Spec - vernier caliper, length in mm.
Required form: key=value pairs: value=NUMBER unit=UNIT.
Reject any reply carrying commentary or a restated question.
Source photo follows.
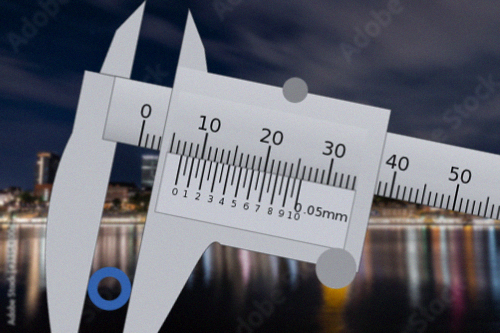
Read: value=6.8 unit=mm
